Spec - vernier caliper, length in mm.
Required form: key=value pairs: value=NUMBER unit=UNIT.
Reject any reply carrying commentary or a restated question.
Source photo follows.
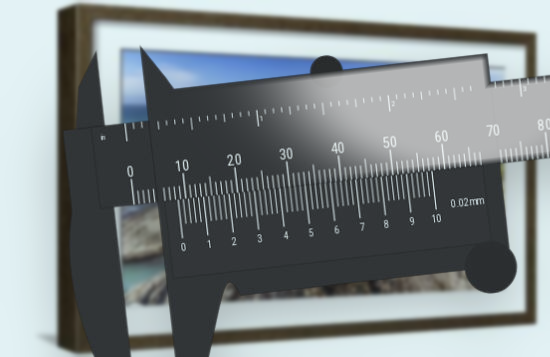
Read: value=8.5 unit=mm
